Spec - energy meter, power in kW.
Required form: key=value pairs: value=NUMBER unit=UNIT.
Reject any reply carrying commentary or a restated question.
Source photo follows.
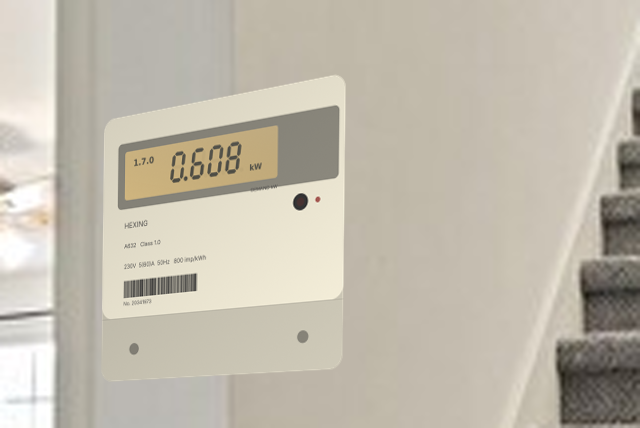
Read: value=0.608 unit=kW
